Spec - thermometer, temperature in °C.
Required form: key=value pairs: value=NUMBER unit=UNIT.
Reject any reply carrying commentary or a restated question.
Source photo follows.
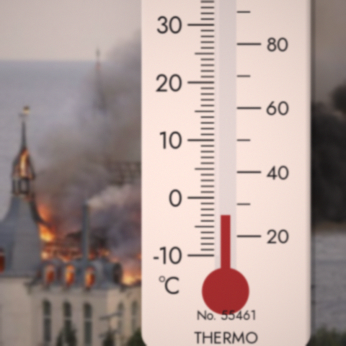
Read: value=-3 unit=°C
